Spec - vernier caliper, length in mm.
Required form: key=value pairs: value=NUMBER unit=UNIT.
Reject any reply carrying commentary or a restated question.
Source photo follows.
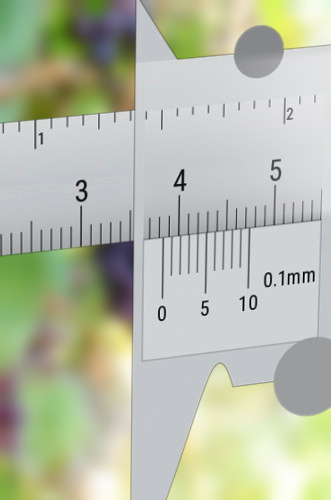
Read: value=38.4 unit=mm
